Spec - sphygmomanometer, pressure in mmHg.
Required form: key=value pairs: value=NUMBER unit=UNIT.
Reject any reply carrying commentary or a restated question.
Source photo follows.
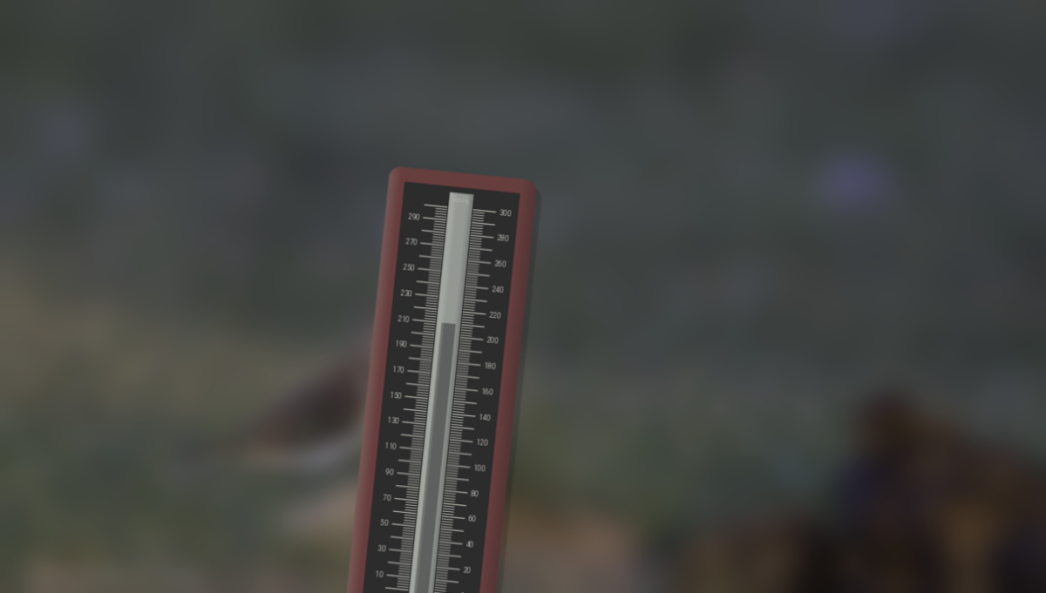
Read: value=210 unit=mmHg
